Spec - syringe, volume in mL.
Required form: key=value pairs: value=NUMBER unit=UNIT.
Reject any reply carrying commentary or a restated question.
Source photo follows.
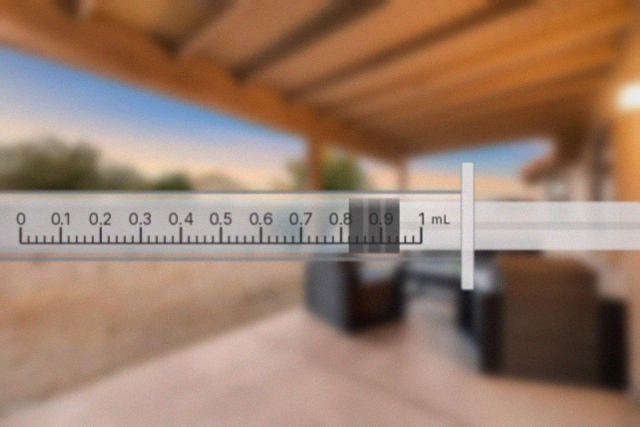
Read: value=0.82 unit=mL
